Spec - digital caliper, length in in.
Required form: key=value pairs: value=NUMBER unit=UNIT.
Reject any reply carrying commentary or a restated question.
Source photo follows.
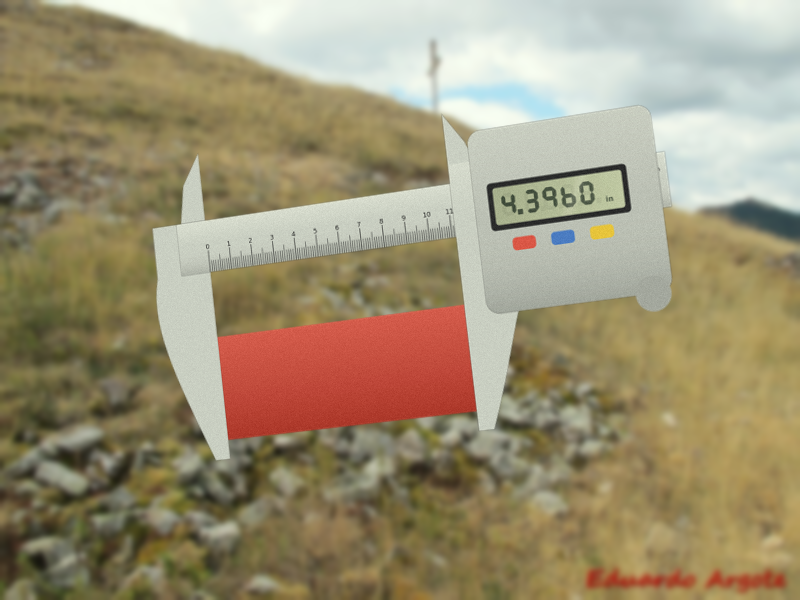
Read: value=4.3960 unit=in
